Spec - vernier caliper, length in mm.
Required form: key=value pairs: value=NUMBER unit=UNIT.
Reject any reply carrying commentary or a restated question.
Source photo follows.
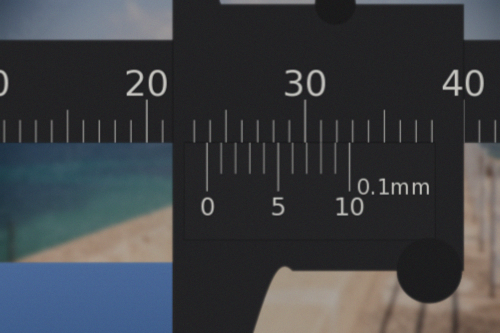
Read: value=23.8 unit=mm
